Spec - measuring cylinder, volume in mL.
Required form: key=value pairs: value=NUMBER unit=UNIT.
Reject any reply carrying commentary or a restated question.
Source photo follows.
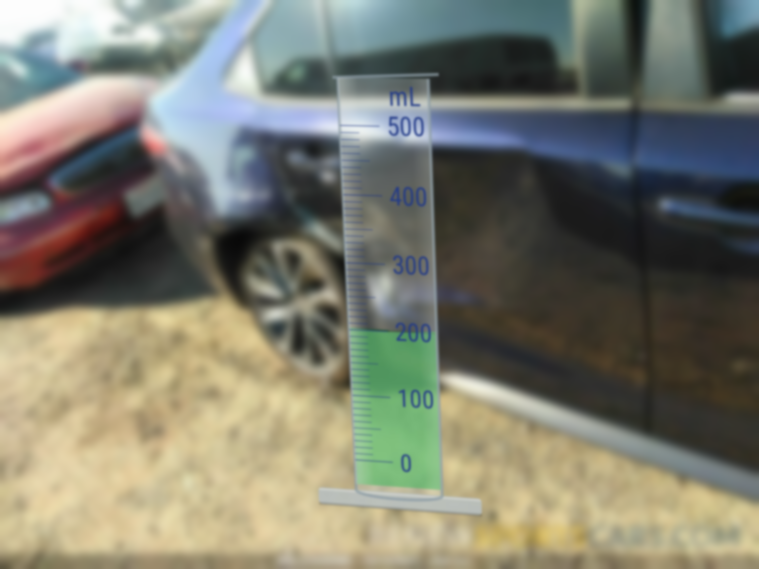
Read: value=200 unit=mL
